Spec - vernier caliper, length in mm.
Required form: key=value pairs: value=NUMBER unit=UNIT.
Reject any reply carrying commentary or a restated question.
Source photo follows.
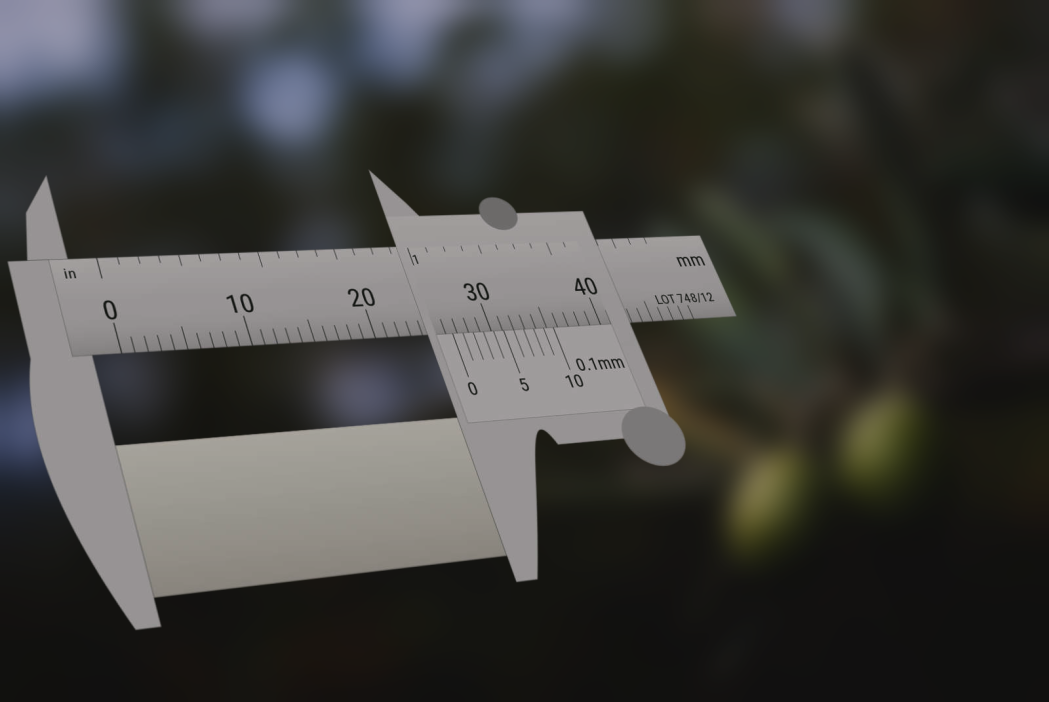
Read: value=26.6 unit=mm
